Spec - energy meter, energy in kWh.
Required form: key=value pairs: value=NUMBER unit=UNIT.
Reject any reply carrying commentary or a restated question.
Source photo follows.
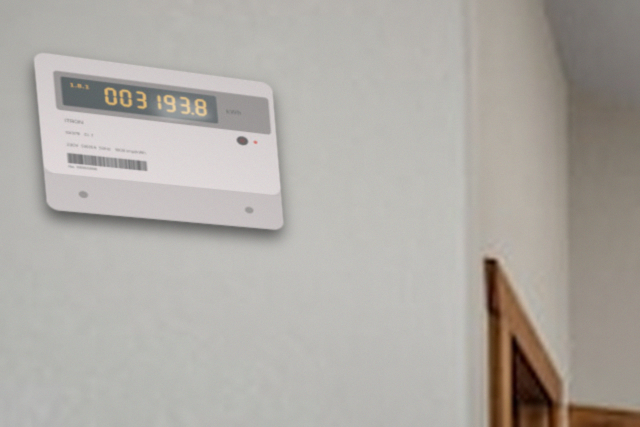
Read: value=3193.8 unit=kWh
